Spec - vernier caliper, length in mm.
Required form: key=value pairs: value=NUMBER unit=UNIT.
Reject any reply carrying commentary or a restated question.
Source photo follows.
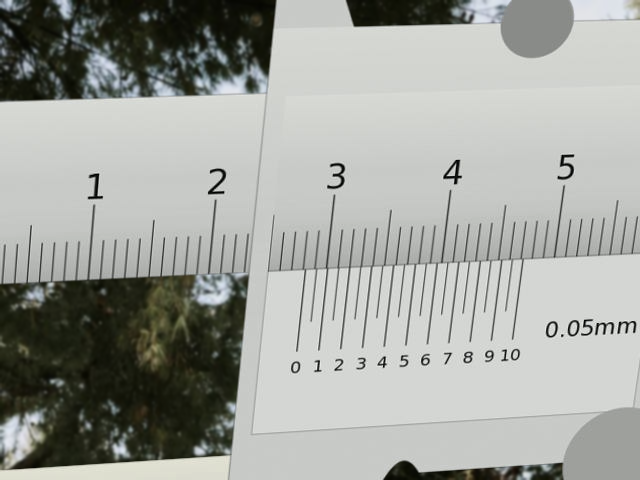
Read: value=28.2 unit=mm
